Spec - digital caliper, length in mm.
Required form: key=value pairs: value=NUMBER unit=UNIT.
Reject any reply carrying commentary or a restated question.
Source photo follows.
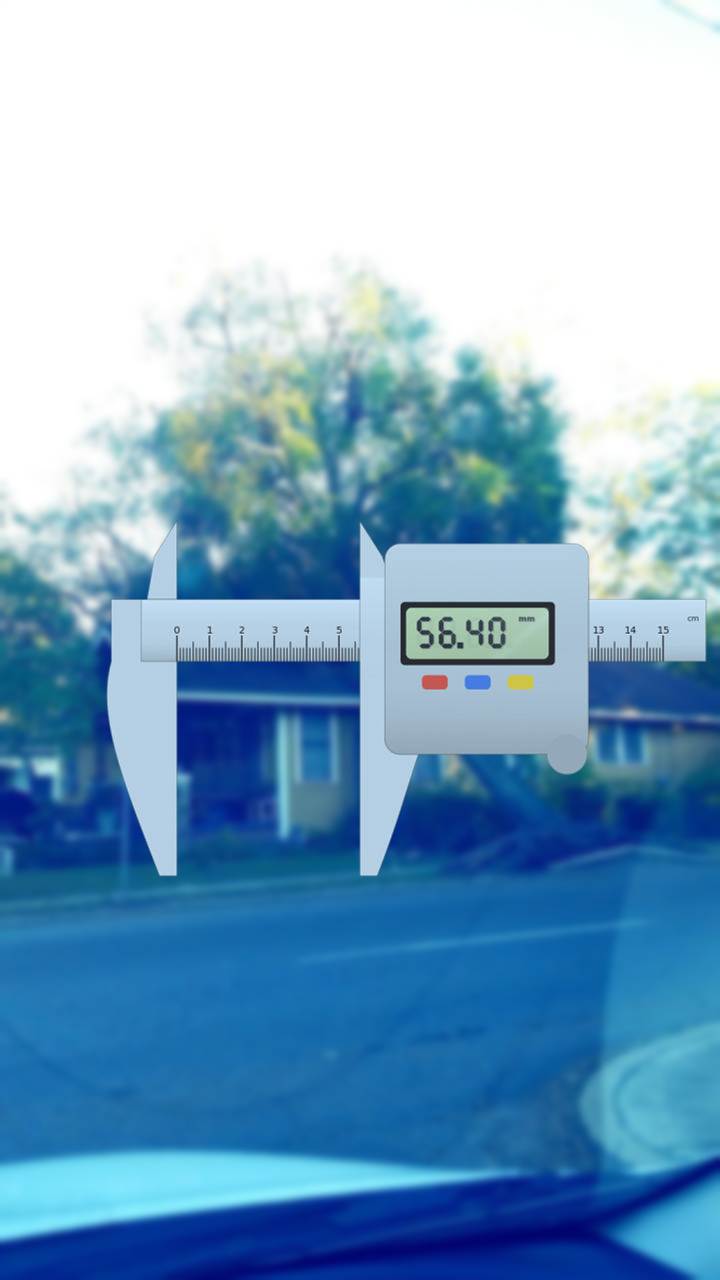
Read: value=56.40 unit=mm
